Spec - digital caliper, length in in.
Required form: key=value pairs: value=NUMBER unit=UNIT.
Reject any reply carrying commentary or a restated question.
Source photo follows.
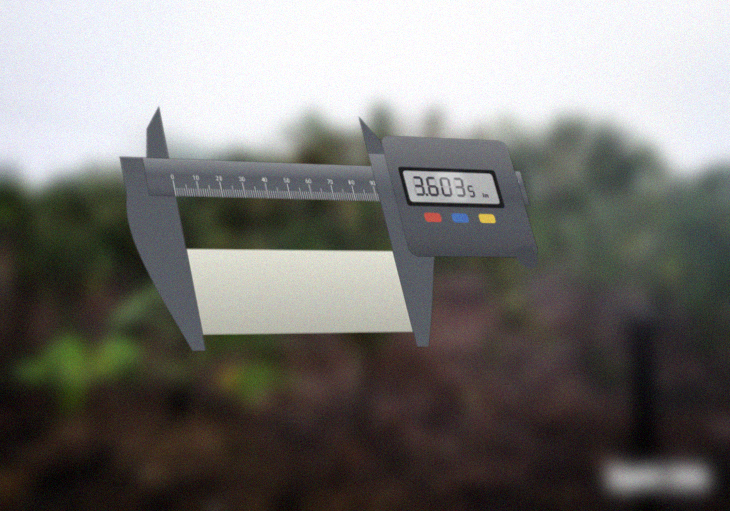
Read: value=3.6035 unit=in
